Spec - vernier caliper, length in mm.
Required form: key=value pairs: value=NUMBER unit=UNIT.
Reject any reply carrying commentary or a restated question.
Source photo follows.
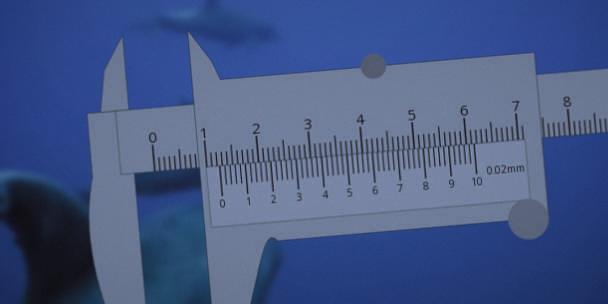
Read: value=12.5 unit=mm
